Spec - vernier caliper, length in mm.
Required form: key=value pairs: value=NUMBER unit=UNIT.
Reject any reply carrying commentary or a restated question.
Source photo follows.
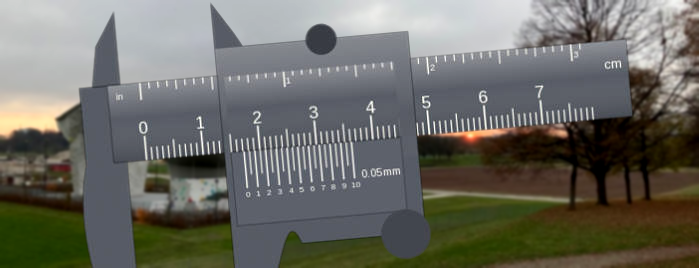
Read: value=17.2 unit=mm
